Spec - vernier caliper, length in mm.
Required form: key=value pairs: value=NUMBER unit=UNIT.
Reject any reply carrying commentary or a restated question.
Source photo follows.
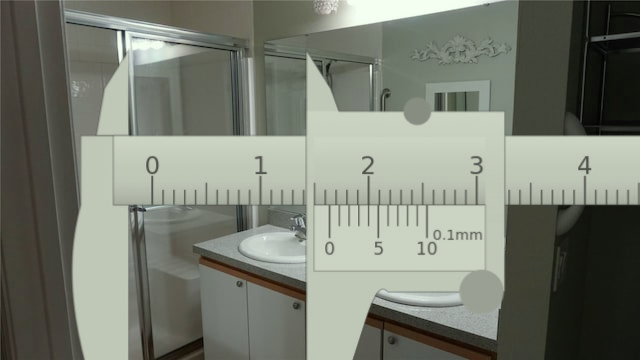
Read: value=16.4 unit=mm
